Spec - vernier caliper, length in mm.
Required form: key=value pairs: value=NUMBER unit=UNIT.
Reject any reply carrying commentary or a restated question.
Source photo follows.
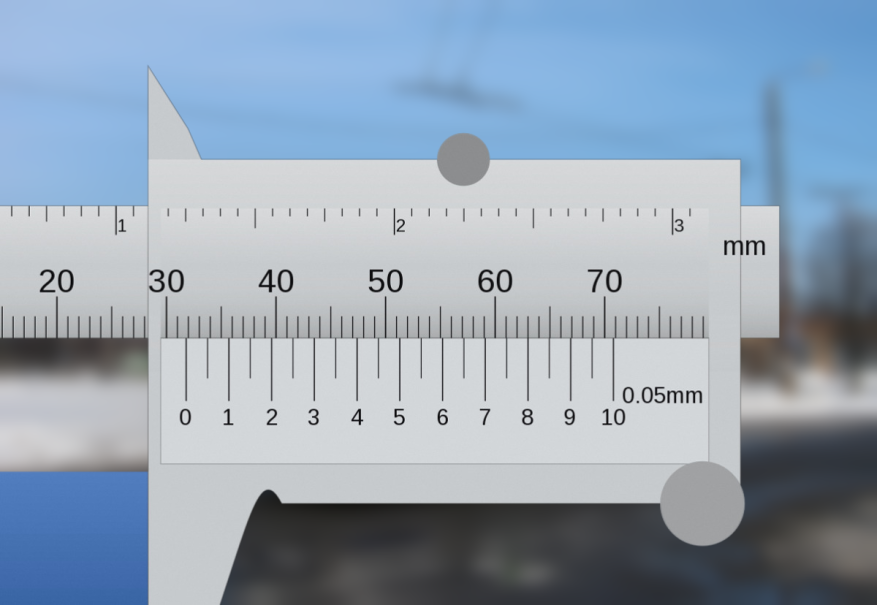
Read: value=31.8 unit=mm
